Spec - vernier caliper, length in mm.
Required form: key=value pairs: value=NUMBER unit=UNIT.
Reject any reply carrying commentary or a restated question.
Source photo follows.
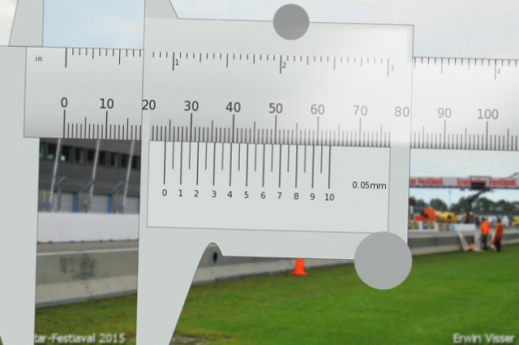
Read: value=24.0 unit=mm
